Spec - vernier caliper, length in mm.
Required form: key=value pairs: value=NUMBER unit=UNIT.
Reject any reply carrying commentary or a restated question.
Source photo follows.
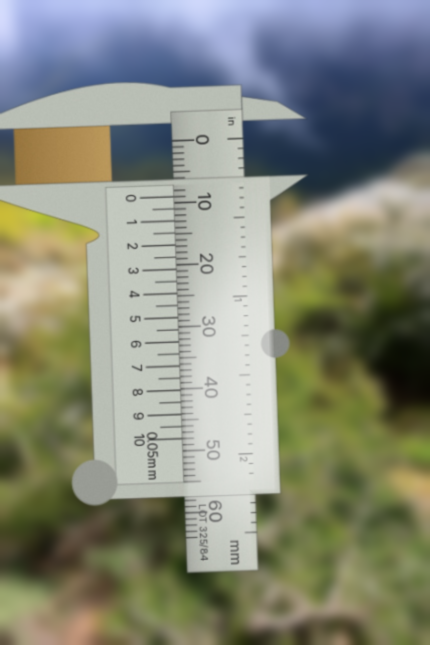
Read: value=9.0 unit=mm
